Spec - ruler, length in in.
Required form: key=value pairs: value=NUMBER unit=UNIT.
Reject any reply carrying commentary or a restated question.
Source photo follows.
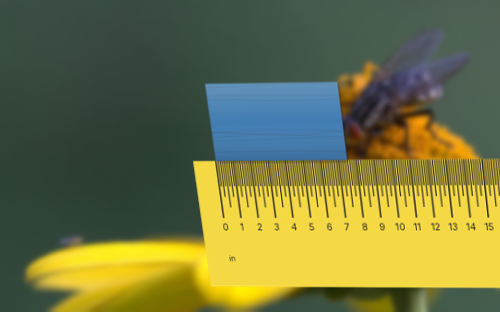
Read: value=7.5 unit=in
